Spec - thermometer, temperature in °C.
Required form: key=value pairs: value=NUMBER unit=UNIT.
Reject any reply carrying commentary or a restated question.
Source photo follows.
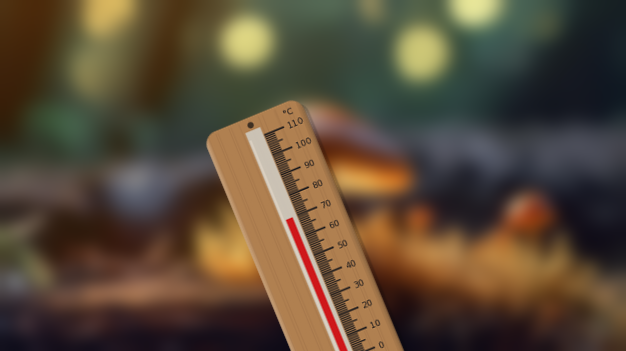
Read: value=70 unit=°C
